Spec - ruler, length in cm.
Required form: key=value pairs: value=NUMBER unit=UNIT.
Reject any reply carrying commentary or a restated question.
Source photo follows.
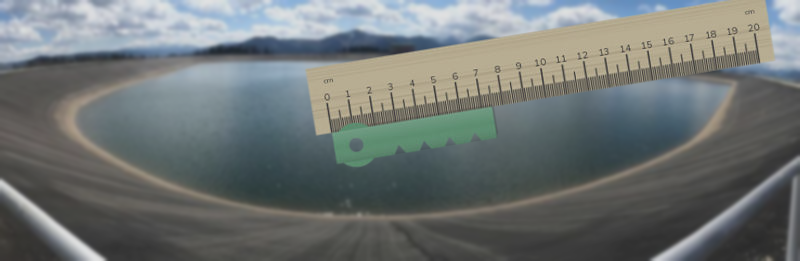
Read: value=7.5 unit=cm
